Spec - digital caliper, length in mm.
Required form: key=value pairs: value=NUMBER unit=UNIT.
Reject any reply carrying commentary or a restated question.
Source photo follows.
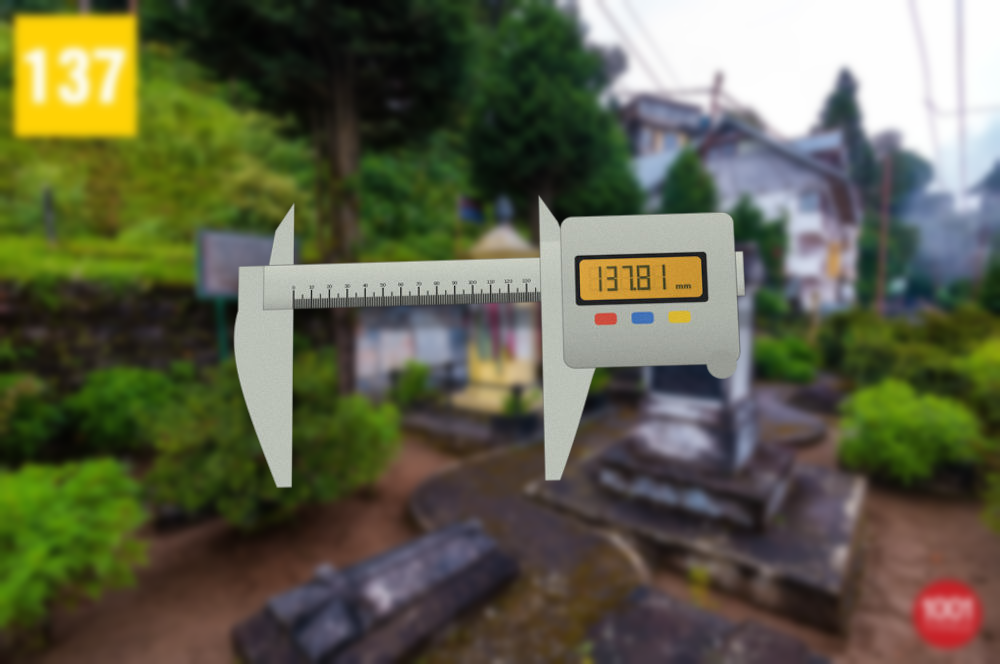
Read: value=137.81 unit=mm
